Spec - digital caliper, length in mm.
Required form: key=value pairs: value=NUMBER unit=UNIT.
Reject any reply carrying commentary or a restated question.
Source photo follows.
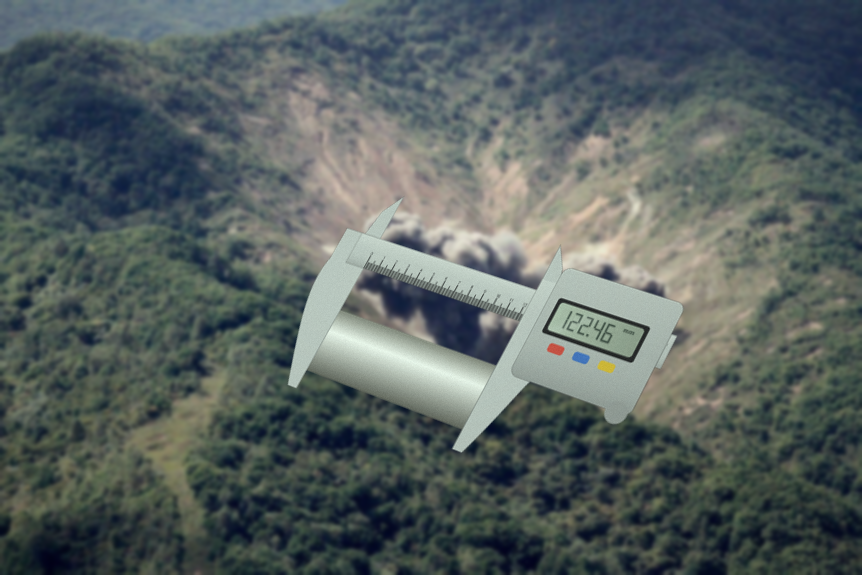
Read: value=122.46 unit=mm
